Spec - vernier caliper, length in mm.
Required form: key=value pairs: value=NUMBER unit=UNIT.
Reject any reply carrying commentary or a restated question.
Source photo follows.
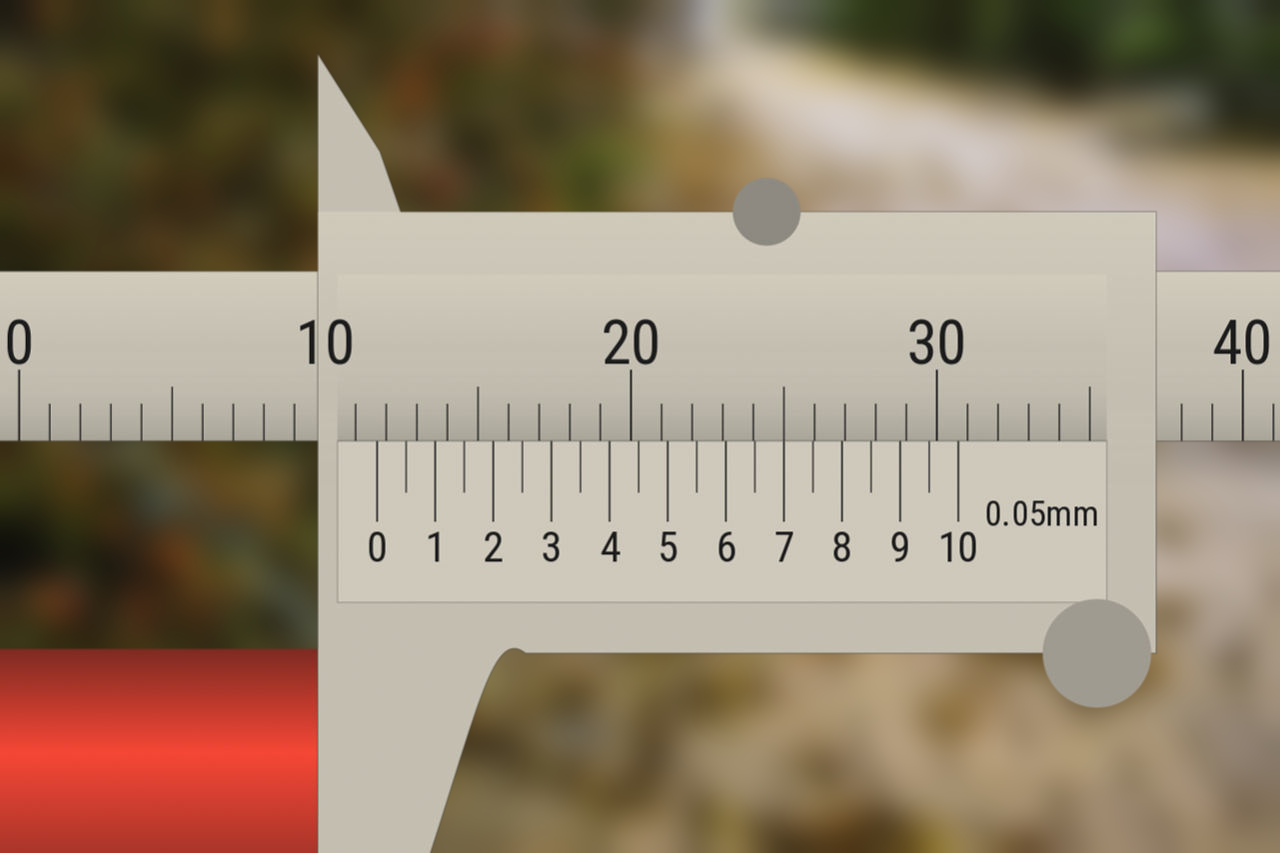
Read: value=11.70 unit=mm
